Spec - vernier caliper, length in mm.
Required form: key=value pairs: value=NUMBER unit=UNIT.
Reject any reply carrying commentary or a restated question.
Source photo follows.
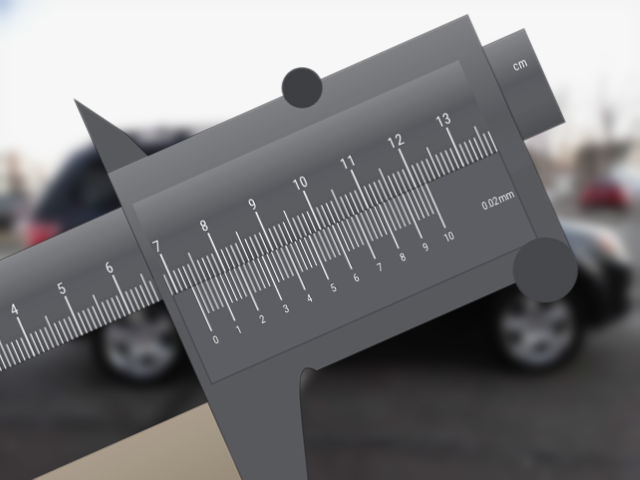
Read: value=73.0 unit=mm
